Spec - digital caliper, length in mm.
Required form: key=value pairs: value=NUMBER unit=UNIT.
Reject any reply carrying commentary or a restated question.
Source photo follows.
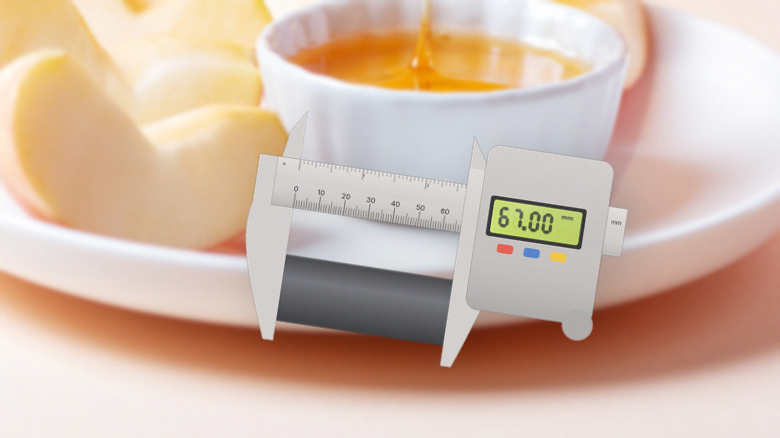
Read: value=67.00 unit=mm
